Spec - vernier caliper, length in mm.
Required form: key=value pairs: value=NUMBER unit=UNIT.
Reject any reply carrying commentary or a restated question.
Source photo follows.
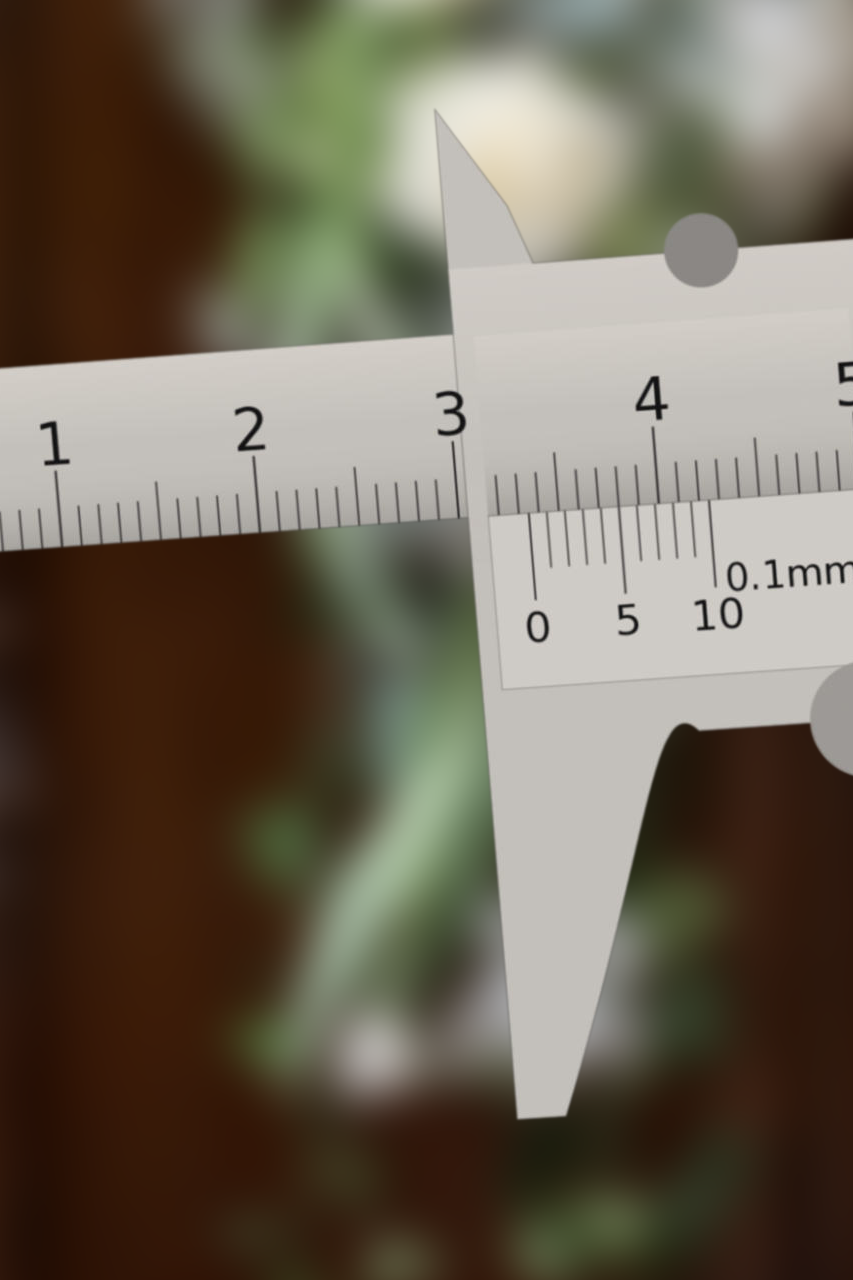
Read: value=33.5 unit=mm
